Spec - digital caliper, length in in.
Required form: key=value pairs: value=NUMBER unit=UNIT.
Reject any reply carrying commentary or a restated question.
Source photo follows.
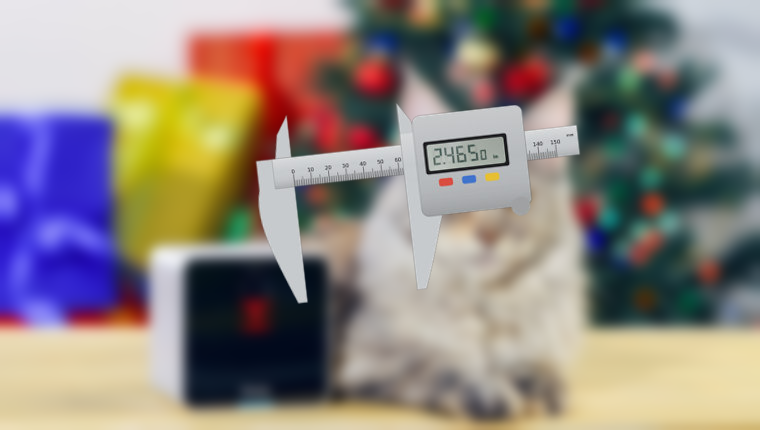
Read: value=2.4650 unit=in
